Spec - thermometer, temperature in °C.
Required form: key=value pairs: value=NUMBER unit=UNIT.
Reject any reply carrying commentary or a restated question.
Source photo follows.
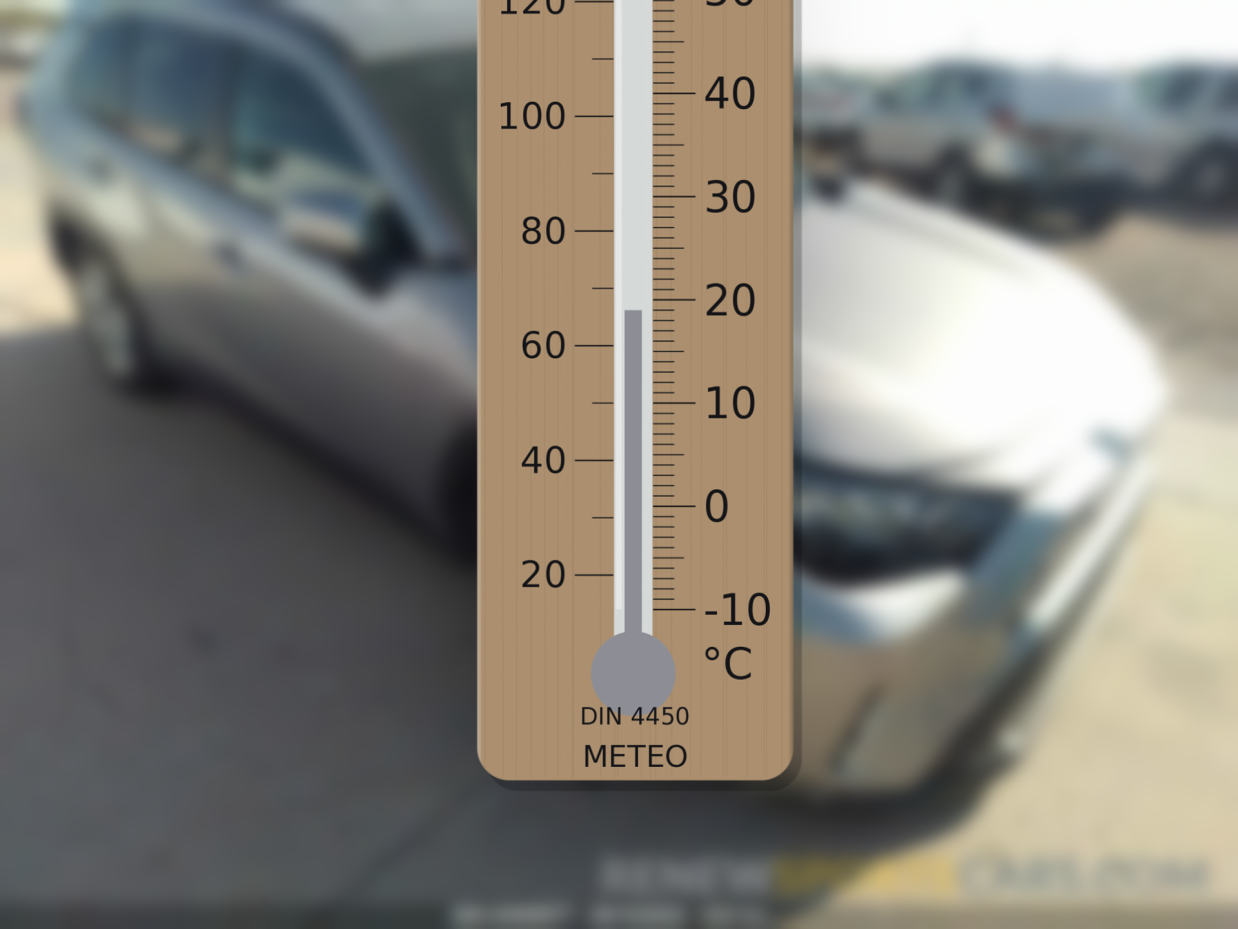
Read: value=19 unit=°C
